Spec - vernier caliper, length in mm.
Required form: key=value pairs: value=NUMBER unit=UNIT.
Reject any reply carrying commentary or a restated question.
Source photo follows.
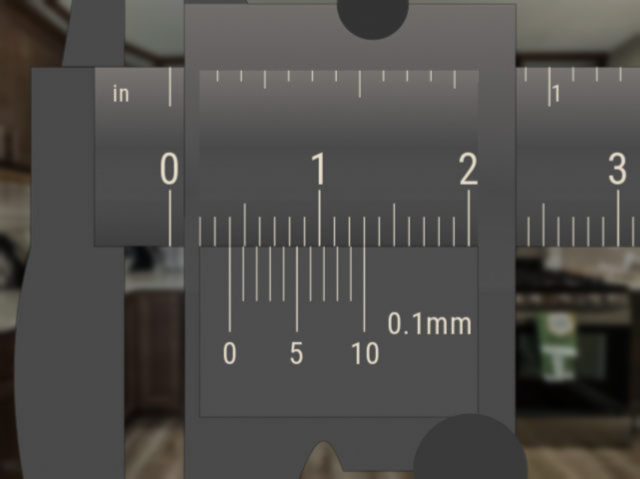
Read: value=4.0 unit=mm
